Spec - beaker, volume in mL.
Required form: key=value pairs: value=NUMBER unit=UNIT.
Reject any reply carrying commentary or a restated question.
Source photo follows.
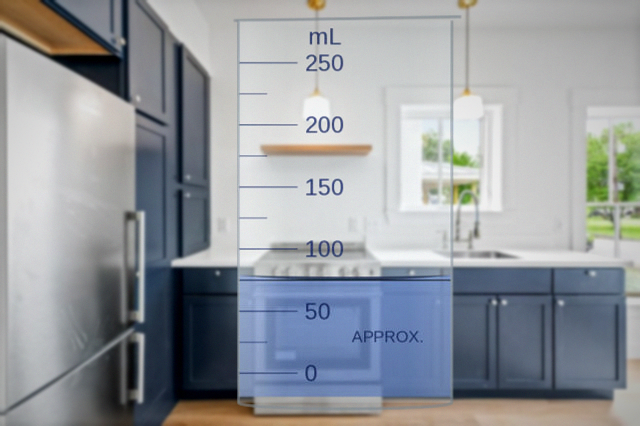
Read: value=75 unit=mL
